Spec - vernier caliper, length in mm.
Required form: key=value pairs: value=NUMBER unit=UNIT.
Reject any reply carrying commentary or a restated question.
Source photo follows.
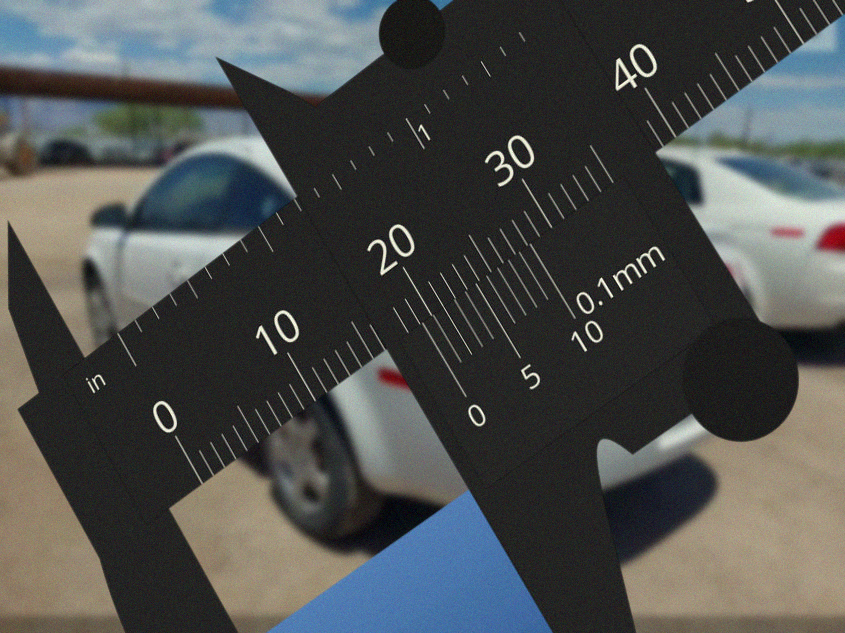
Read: value=19.2 unit=mm
